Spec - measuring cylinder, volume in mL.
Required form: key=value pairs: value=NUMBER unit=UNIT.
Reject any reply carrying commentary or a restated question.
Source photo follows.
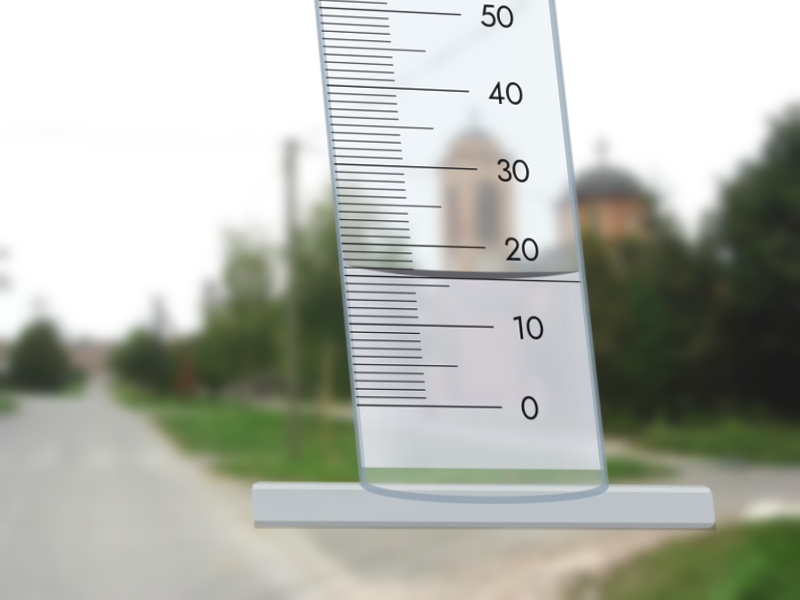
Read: value=16 unit=mL
